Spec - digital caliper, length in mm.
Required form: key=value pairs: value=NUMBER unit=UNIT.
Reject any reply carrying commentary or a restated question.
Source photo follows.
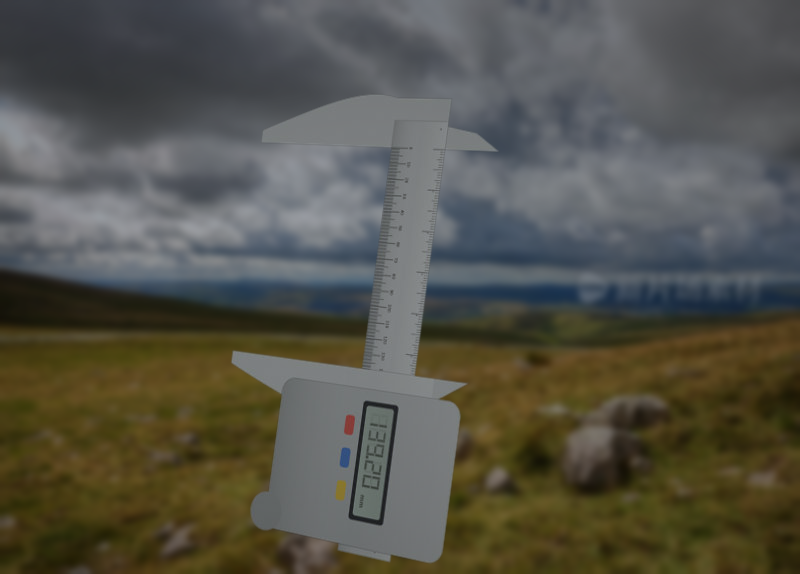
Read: value=139.20 unit=mm
